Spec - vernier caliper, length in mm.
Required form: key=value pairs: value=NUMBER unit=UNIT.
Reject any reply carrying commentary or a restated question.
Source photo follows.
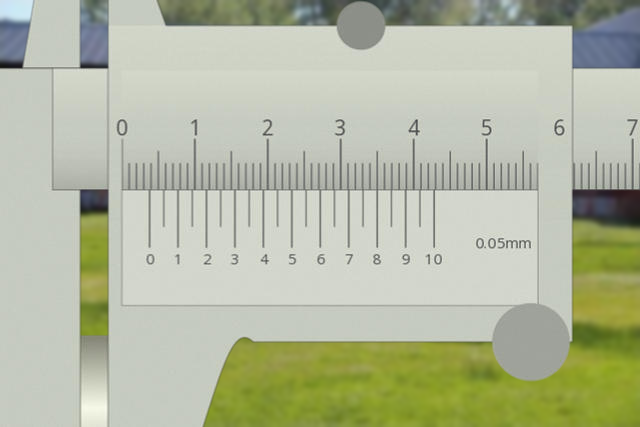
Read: value=3.8 unit=mm
